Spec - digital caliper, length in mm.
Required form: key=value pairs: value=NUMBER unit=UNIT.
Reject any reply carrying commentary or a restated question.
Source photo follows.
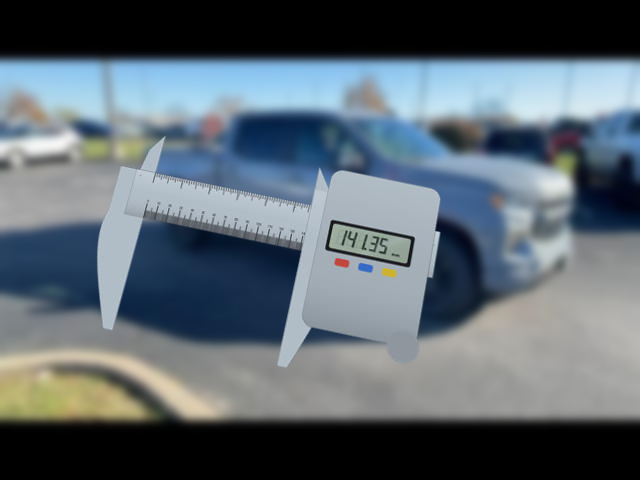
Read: value=141.35 unit=mm
